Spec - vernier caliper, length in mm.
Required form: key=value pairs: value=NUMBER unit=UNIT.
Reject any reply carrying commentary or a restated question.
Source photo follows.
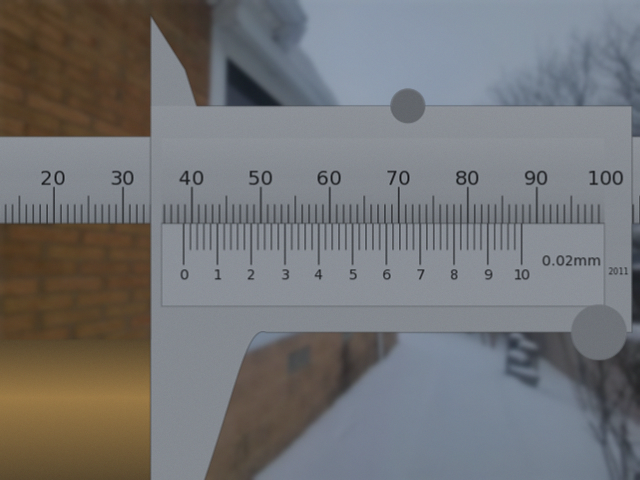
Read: value=38.8 unit=mm
